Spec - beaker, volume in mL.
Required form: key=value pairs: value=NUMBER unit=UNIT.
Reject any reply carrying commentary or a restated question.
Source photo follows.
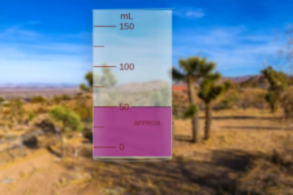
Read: value=50 unit=mL
